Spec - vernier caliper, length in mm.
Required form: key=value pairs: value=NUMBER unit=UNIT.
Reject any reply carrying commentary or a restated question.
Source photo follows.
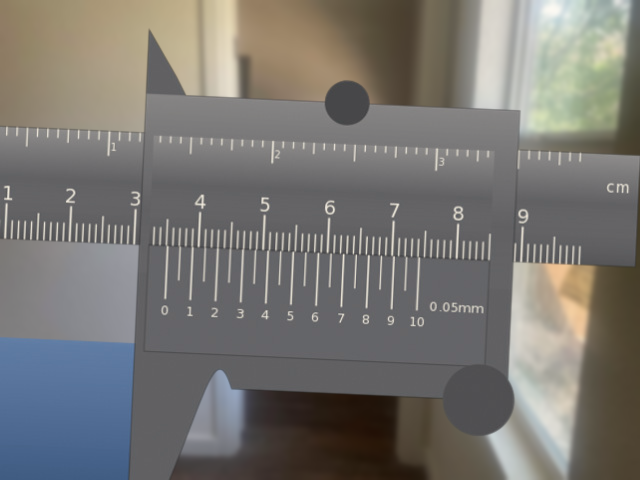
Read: value=35.2 unit=mm
